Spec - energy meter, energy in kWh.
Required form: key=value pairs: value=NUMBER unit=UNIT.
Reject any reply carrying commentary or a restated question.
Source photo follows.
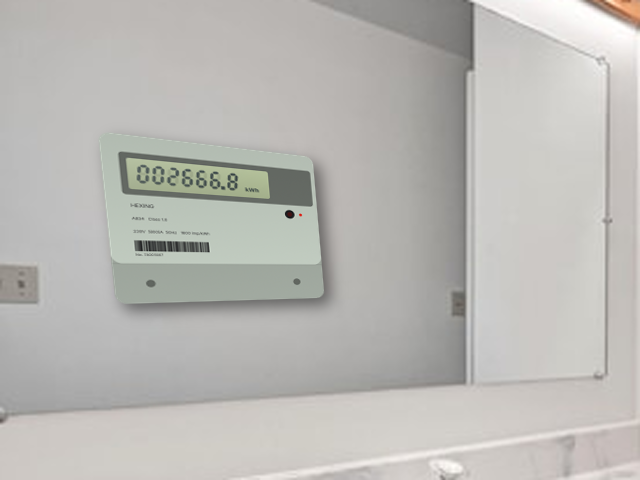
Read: value=2666.8 unit=kWh
